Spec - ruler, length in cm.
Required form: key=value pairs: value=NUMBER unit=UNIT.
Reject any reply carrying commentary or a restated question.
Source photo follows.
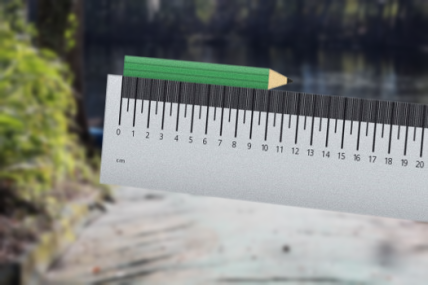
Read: value=11.5 unit=cm
